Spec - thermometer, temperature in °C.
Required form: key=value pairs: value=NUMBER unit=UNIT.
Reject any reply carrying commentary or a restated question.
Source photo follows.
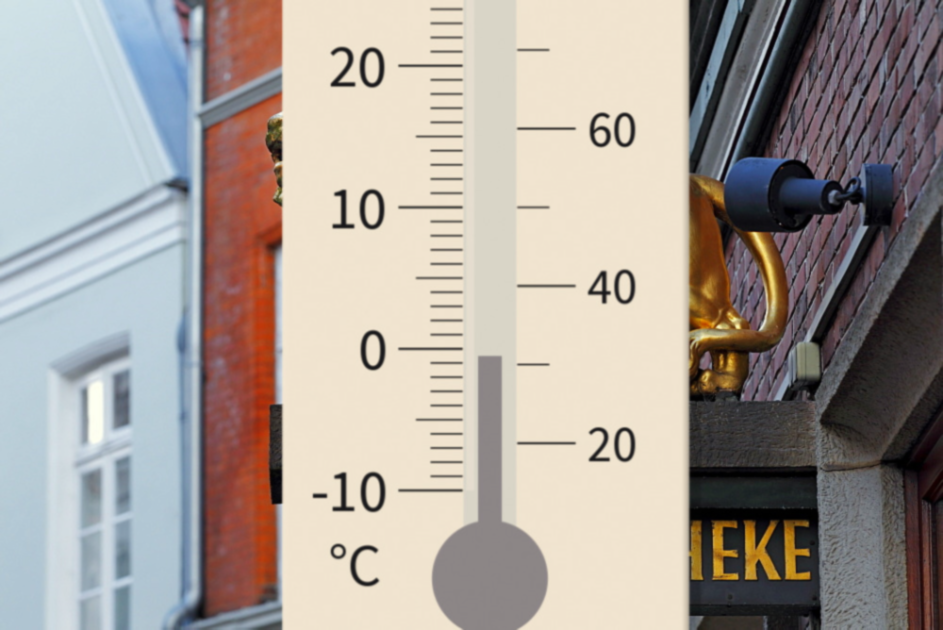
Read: value=-0.5 unit=°C
